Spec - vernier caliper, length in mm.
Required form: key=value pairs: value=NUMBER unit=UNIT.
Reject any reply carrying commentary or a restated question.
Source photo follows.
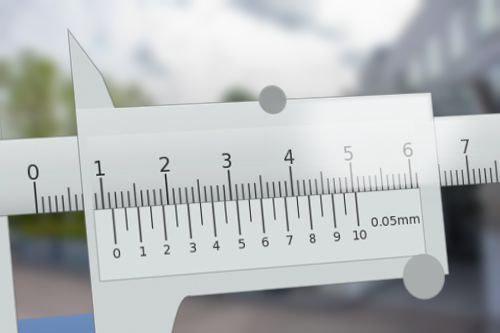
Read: value=11.4 unit=mm
